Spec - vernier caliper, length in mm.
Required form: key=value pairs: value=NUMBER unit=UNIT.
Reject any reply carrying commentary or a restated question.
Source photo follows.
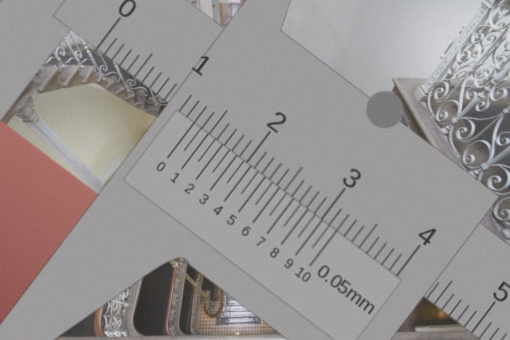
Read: value=13.0 unit=mm
